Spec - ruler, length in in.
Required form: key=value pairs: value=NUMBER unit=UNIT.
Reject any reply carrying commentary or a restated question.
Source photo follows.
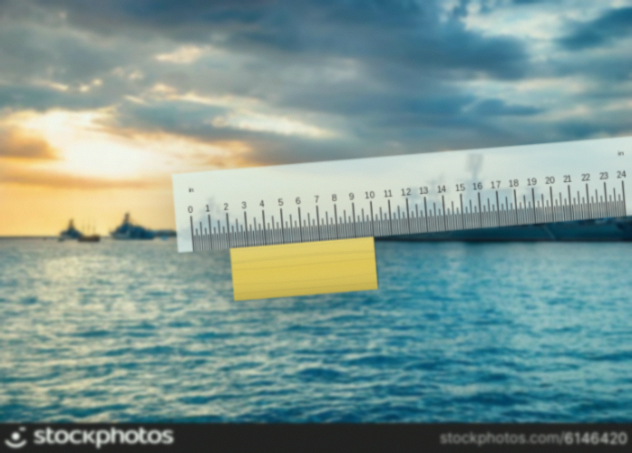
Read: value=8 unit=in
